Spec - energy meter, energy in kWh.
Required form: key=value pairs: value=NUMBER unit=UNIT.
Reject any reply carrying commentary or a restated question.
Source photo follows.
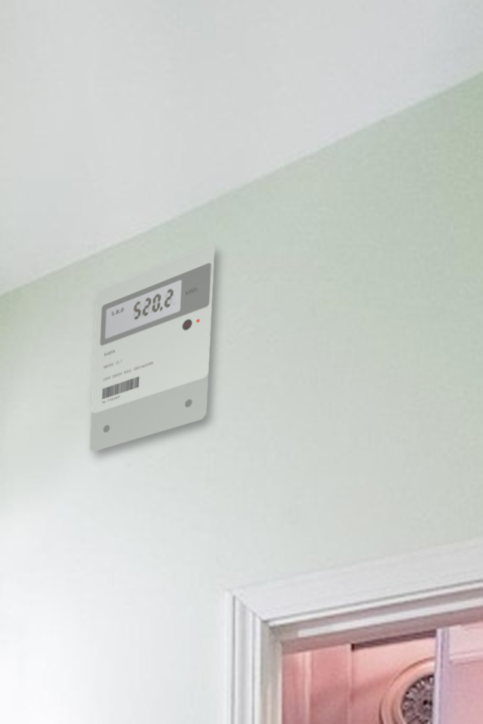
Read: value=520.2 unit=kWh
